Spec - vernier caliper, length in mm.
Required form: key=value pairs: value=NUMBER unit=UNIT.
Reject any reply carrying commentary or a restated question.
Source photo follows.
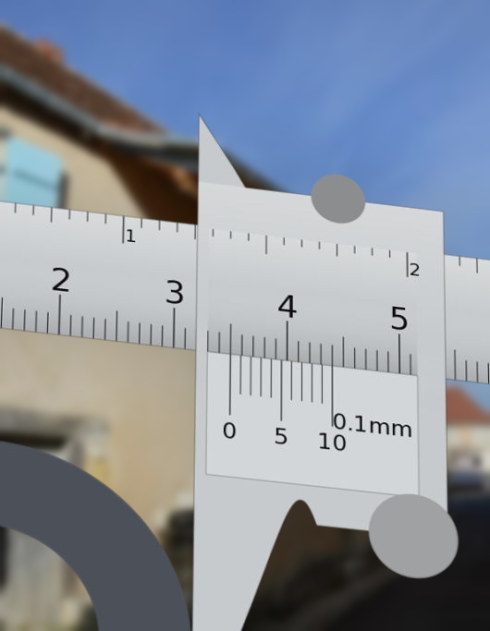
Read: value=35.0 unit=mm
